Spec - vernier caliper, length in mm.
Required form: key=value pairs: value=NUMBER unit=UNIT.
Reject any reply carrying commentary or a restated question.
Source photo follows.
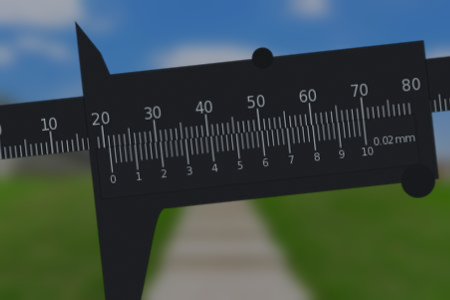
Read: value=21.0 unit=mm
